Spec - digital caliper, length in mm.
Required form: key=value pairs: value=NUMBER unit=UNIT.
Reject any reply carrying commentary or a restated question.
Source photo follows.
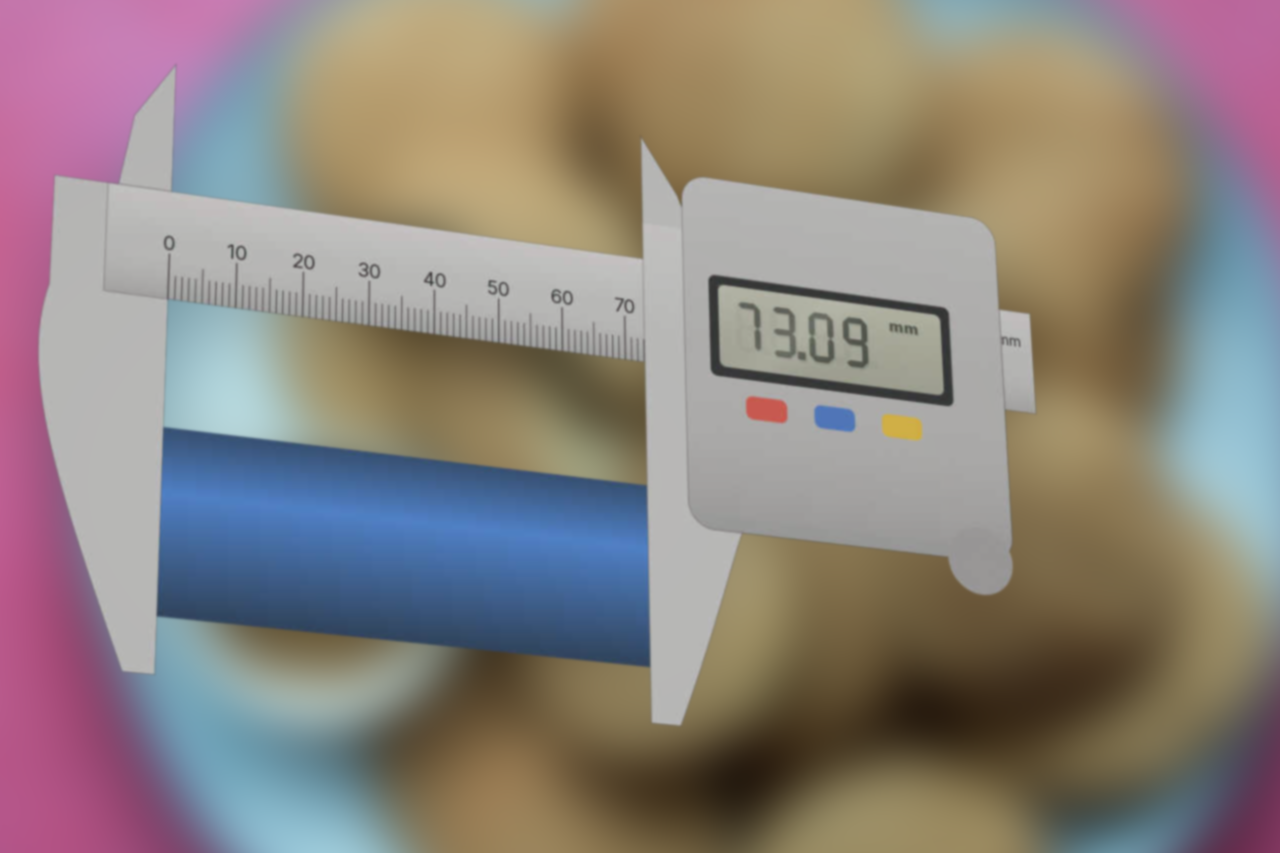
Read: value=73.09 unit=mm
